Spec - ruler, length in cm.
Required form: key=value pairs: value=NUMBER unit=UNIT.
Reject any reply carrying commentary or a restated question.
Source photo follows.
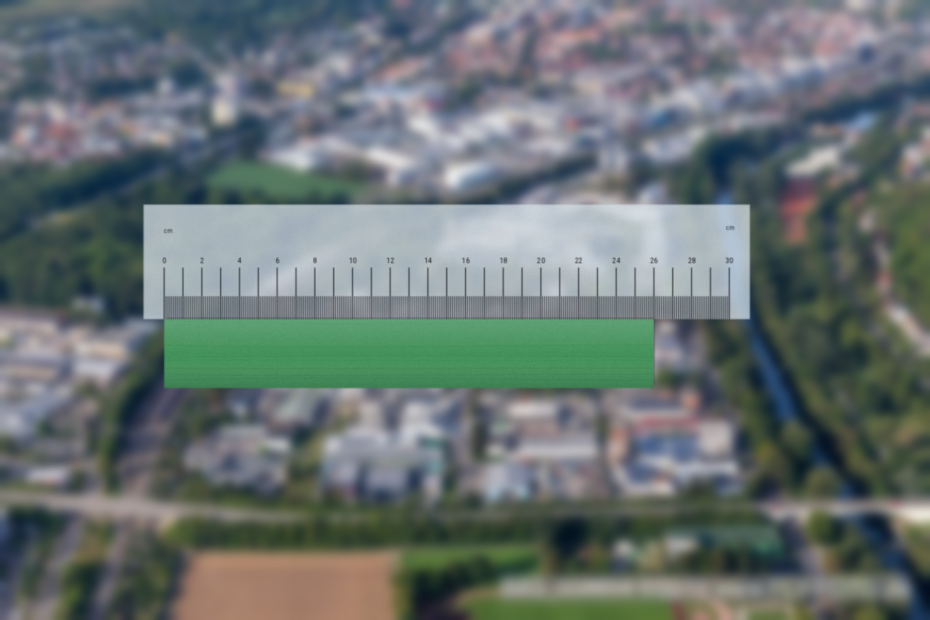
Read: value=26 unit=cm
